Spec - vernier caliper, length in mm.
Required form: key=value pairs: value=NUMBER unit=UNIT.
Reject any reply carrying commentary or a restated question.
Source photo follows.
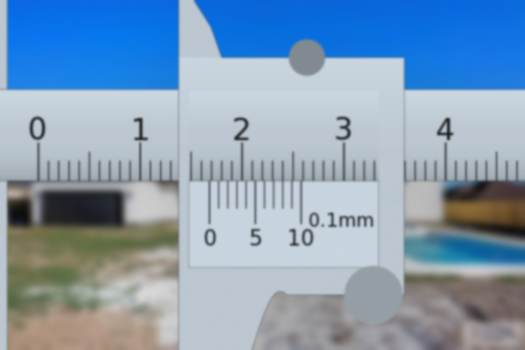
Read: value=16.8 unit=mm
